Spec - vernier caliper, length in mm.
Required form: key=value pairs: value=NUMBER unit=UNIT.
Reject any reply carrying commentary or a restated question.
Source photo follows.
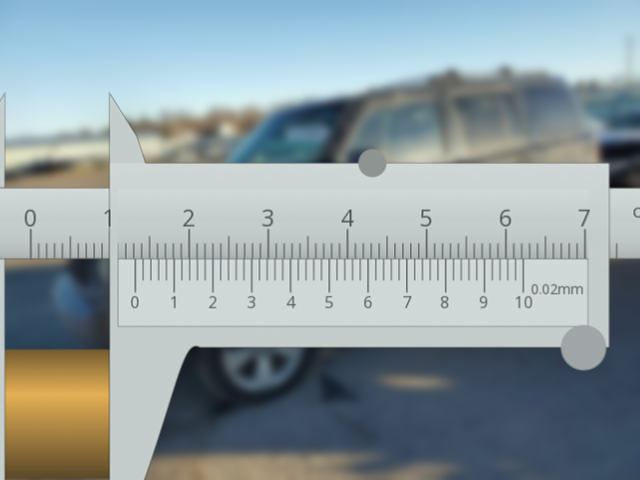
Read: value=13.2 unit=mm
